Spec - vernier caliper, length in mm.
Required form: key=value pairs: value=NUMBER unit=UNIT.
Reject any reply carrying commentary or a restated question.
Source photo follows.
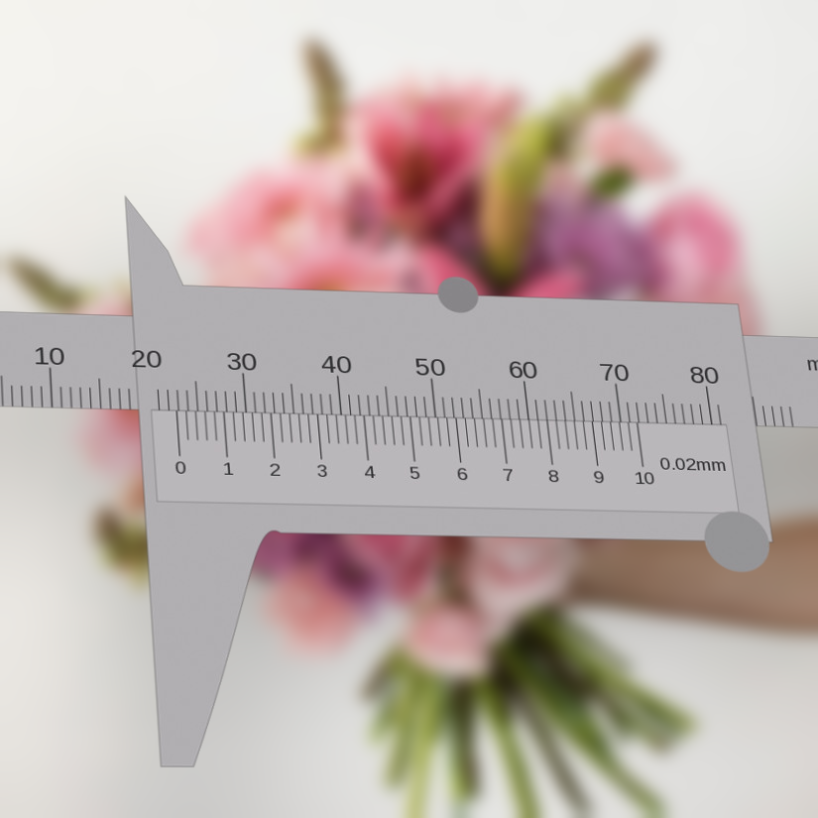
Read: value=22.8 unit=mm
